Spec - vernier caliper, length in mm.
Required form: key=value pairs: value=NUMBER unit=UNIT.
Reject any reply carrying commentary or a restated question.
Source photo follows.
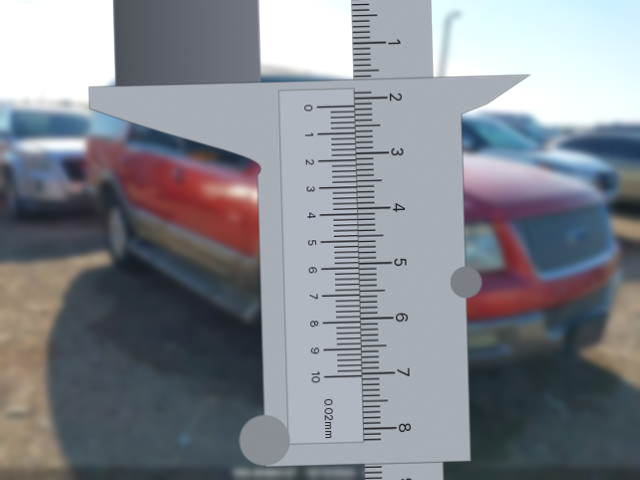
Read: value=21.4 unit=mm
